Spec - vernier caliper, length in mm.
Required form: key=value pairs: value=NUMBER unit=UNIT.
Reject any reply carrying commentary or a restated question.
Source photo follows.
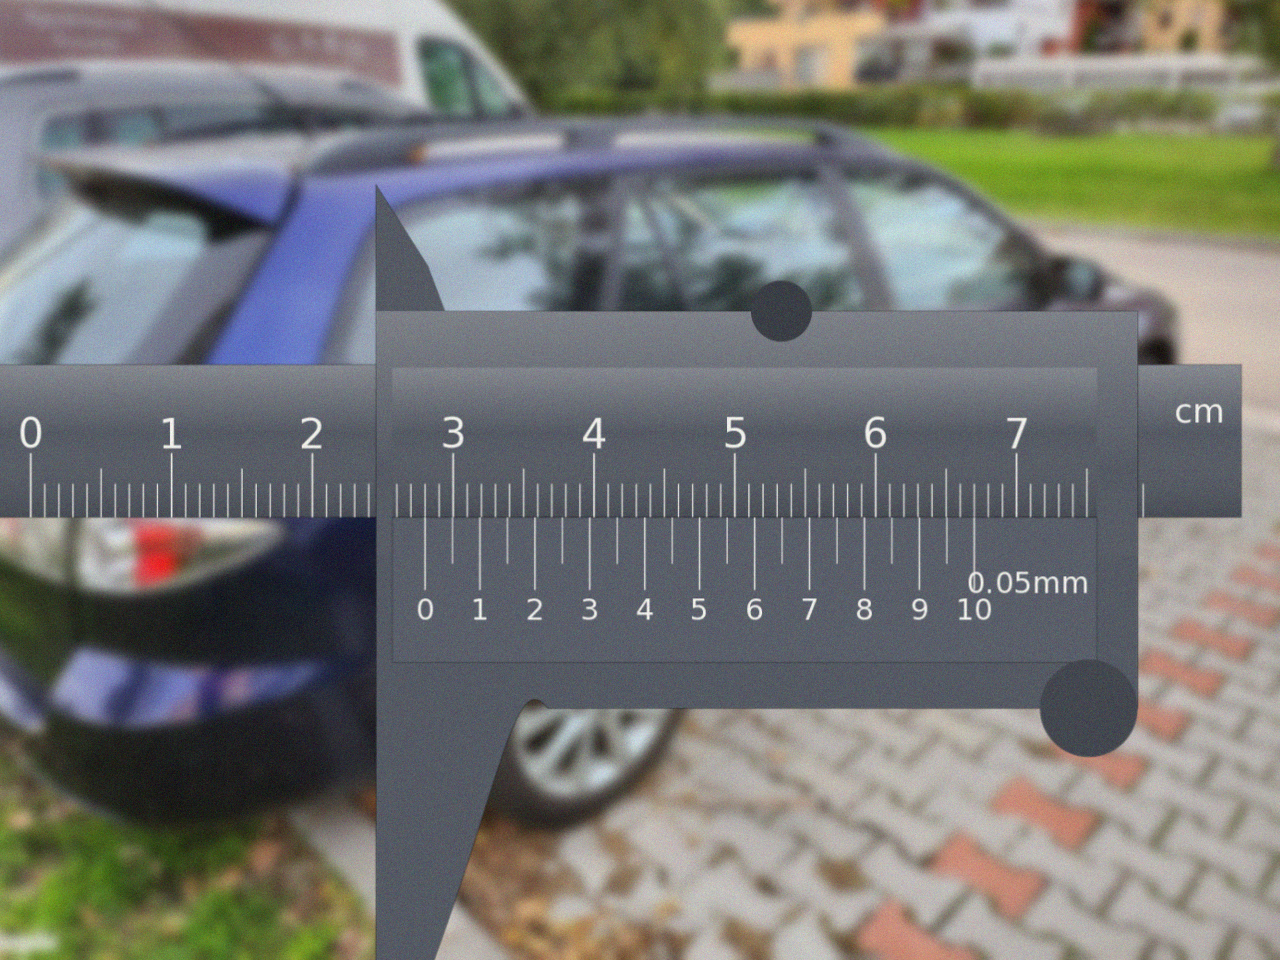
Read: value=28.0 unit=mm
